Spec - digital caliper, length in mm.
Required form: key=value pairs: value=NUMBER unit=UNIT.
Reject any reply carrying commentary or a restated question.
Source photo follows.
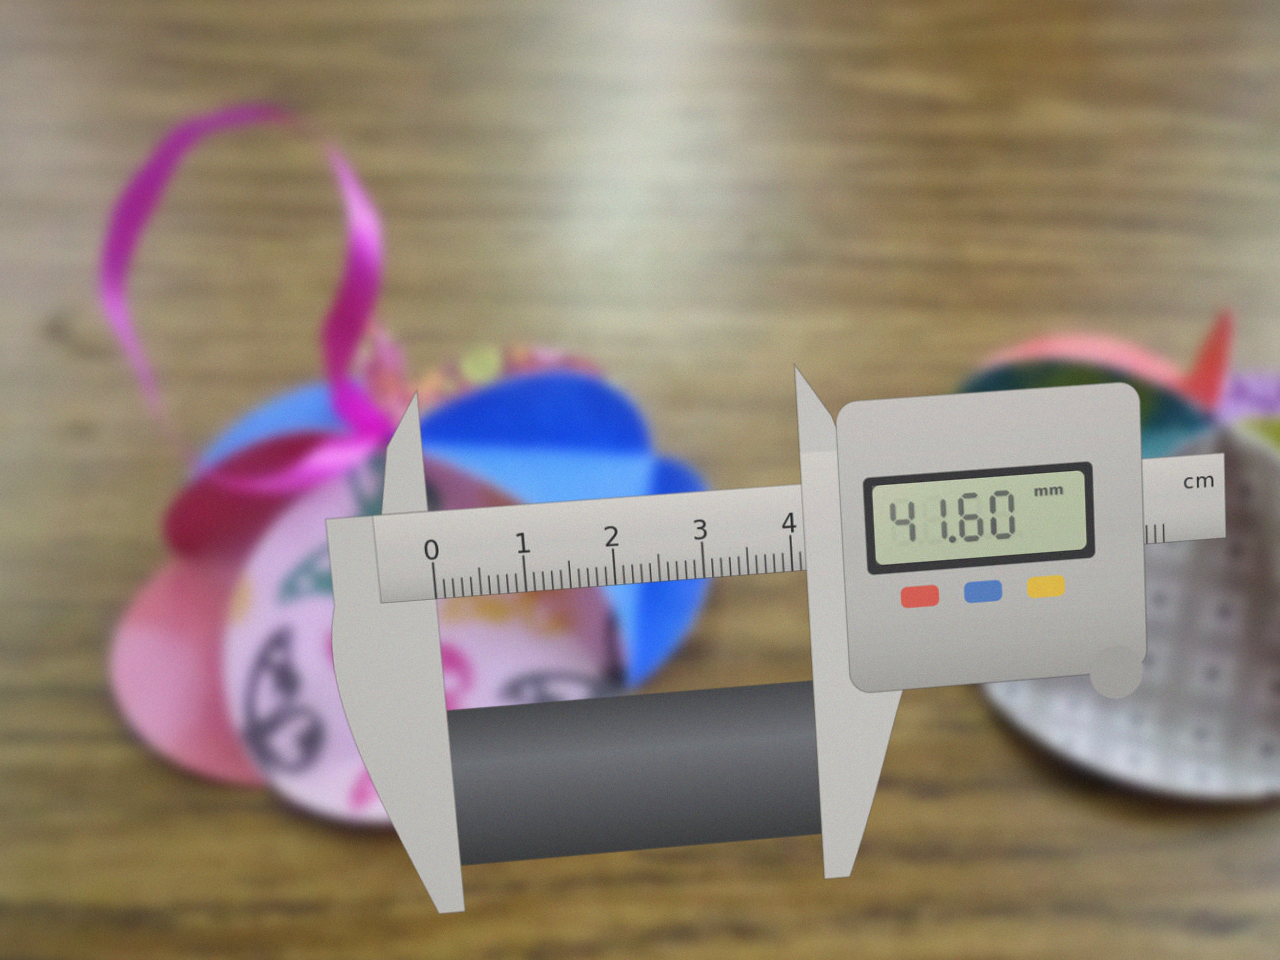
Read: value=41.60 unit=mm
